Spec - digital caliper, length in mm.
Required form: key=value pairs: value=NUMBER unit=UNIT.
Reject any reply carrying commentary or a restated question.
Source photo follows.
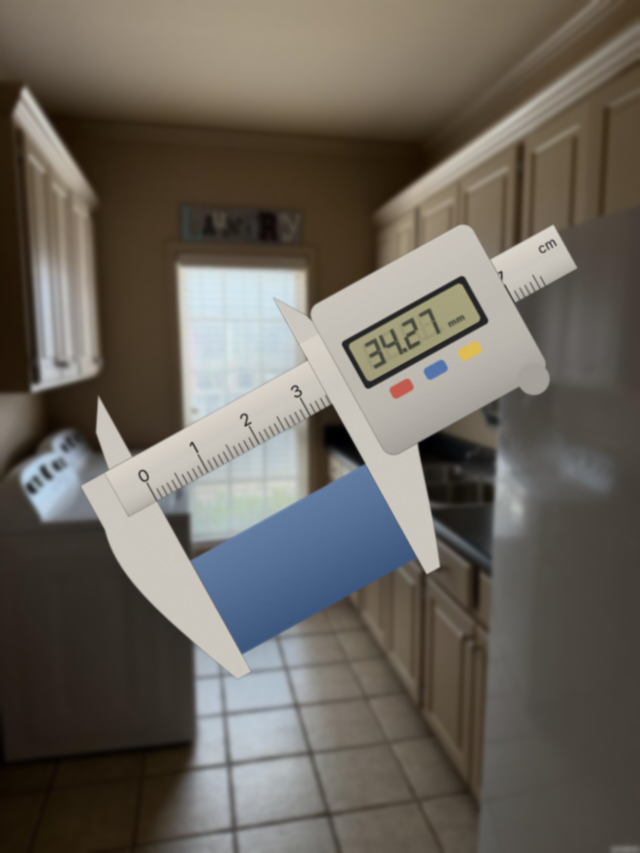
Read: value=34.27 unit=mm
